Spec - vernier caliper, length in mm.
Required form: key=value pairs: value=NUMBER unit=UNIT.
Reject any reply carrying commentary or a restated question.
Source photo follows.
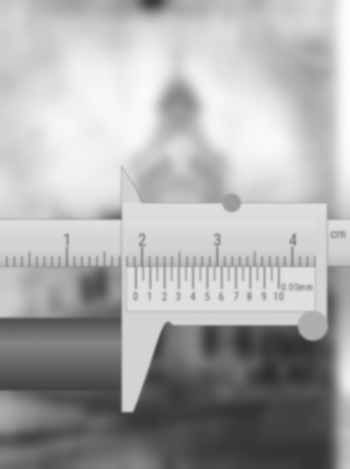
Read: value=19.2 unit=mm
